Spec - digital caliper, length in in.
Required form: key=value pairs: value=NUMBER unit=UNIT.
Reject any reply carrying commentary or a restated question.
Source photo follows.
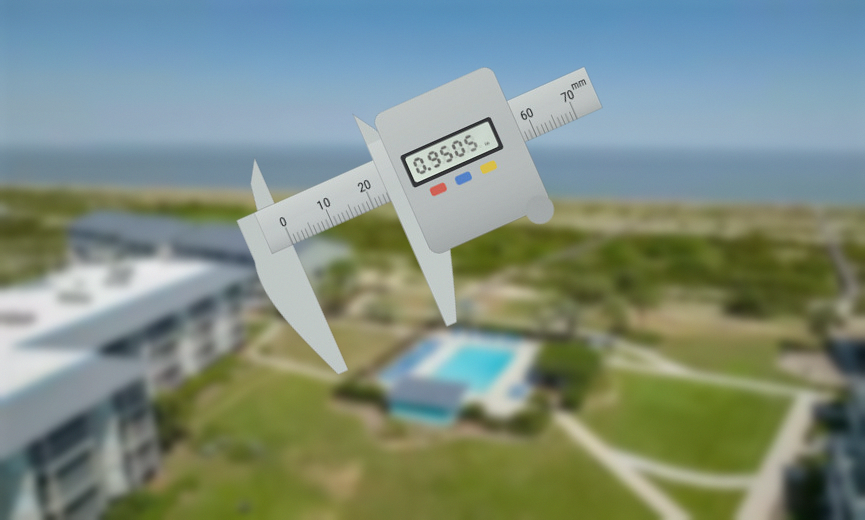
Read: value=0.9505 unit=in
